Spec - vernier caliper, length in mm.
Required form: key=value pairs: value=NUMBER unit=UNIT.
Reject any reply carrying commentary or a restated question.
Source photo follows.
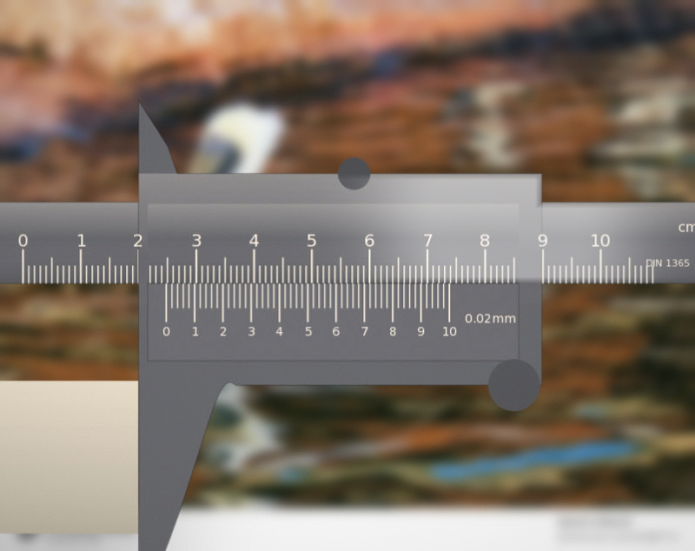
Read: value=24.8 unit=mm
